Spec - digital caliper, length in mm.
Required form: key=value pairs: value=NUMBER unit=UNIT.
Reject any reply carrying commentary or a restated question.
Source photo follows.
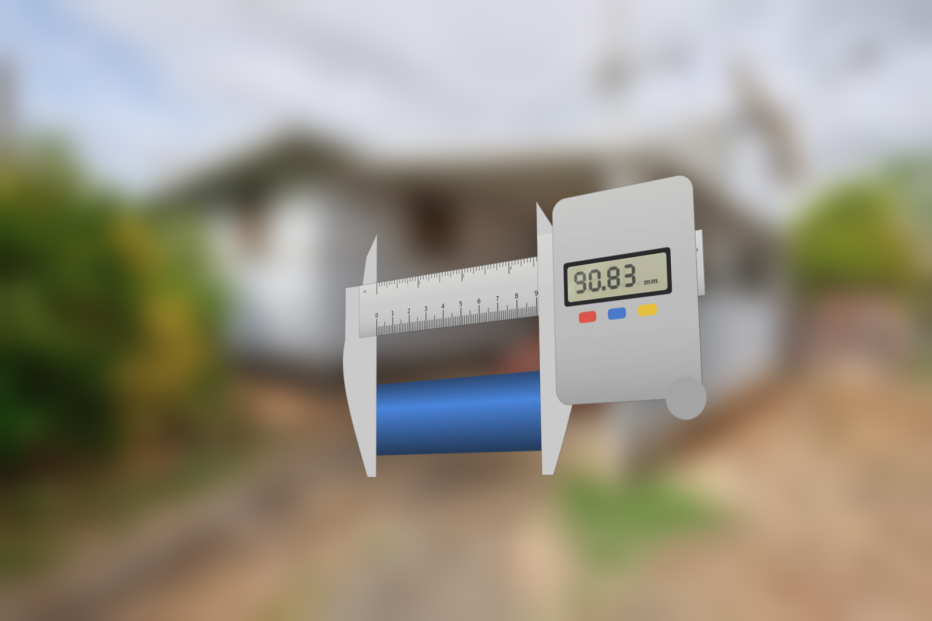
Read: value=90.83 unit=mm
